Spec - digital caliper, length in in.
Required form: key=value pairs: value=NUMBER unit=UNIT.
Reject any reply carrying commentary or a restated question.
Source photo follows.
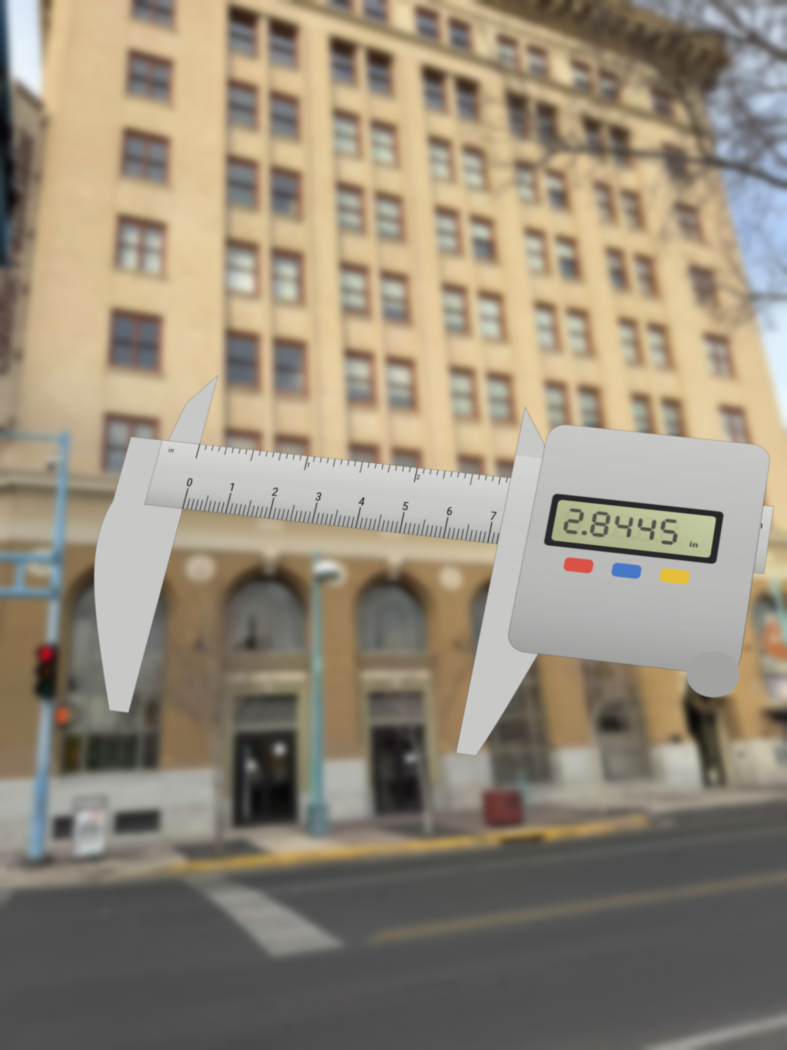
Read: value=2.8445 unit=in
